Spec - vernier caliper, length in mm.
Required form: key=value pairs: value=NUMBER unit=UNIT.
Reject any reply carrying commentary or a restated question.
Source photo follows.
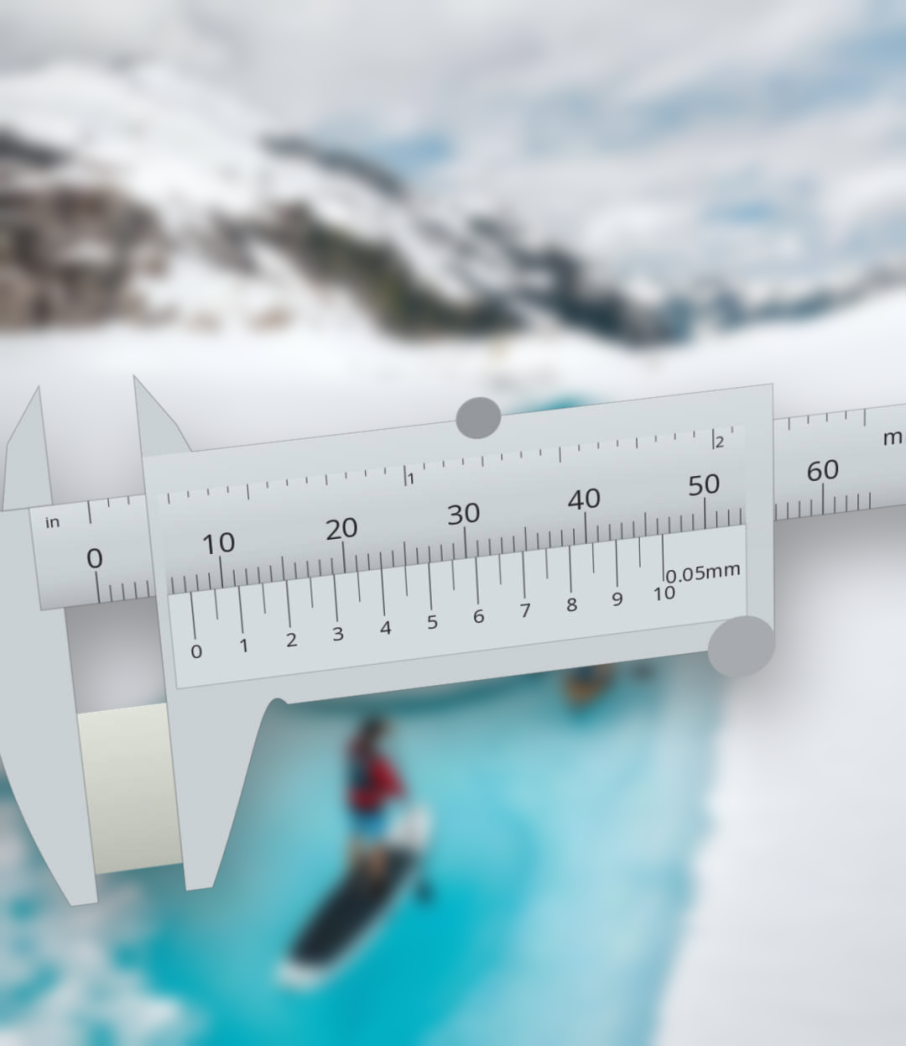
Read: value=7.4 unit=mm
